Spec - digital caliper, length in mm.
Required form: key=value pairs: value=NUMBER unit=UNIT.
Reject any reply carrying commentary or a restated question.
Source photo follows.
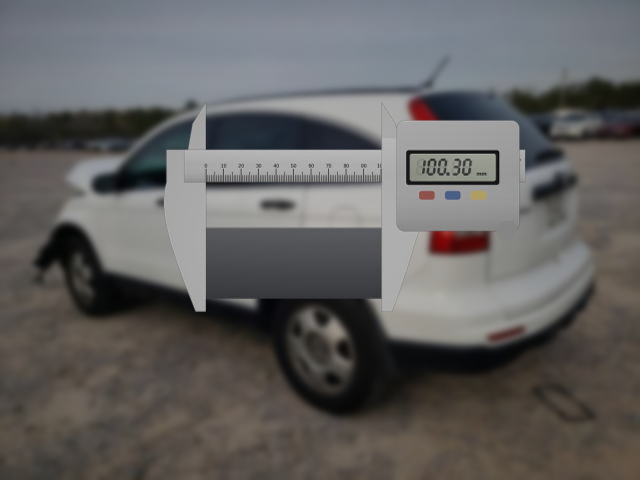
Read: value=100.30 unit=mm
